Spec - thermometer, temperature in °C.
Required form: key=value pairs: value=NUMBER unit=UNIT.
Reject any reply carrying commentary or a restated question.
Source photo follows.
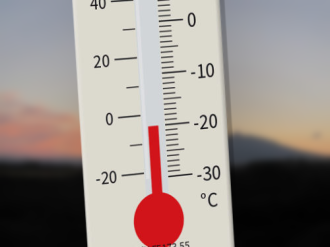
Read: value=-20 unit=°C
